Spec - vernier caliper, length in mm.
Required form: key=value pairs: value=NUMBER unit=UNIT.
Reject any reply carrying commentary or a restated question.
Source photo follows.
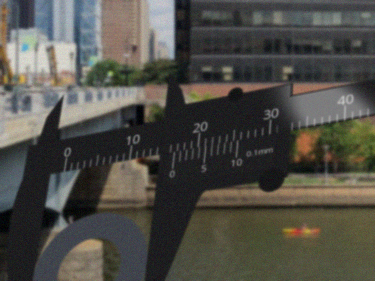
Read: value=16.6 unit=mm
